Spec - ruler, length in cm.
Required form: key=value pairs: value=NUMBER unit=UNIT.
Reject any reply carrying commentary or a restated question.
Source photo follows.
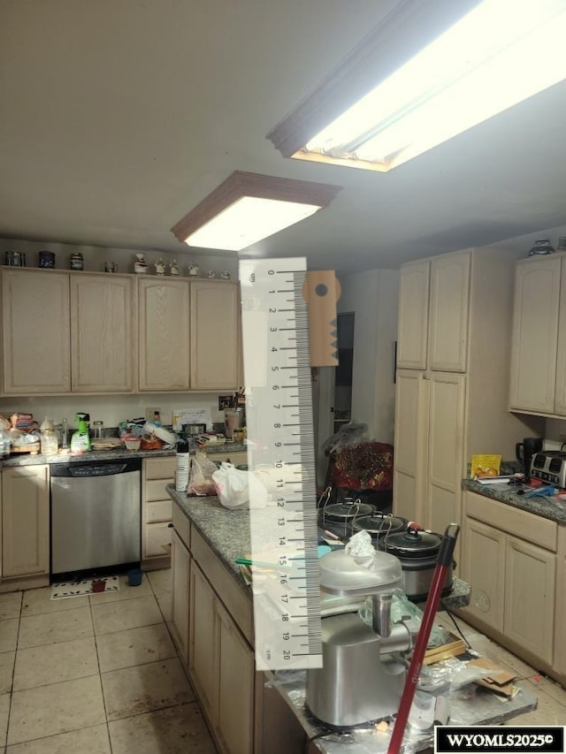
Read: value=5 unit=cm
